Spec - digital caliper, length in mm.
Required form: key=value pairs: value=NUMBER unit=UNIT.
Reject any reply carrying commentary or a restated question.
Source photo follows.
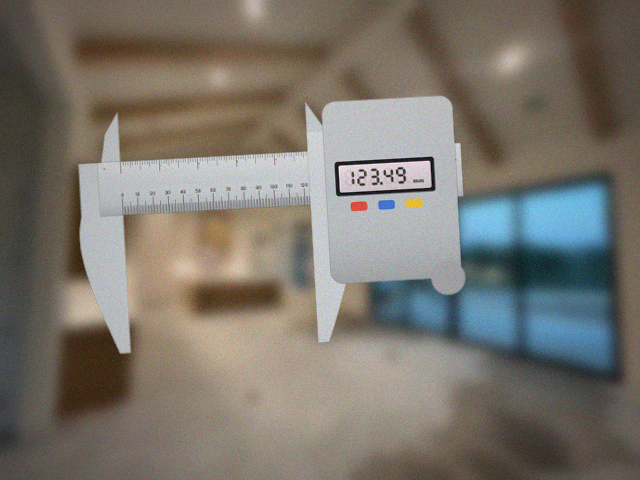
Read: value=123.49 unit=mm
